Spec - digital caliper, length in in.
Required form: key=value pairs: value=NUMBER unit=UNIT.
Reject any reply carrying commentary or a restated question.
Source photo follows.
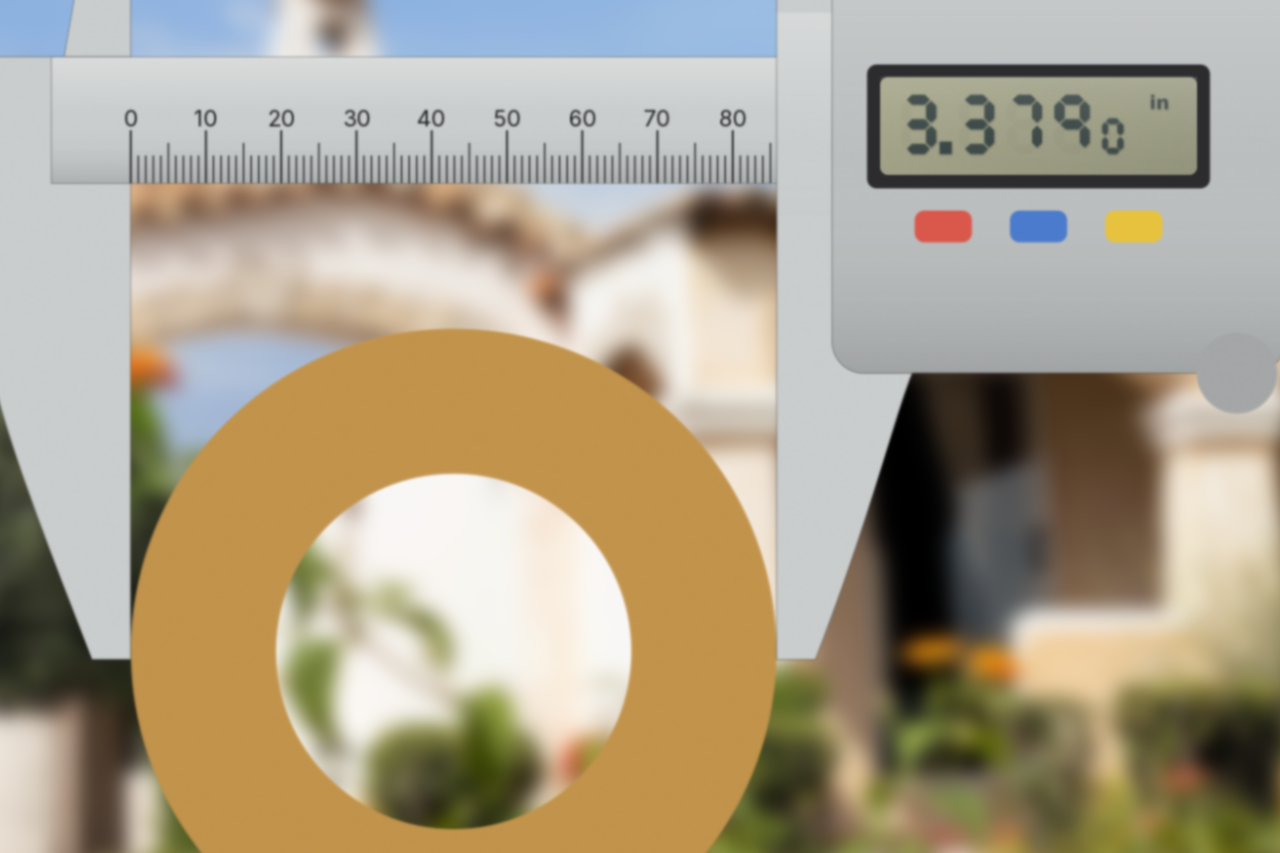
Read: value=3.3790 unit=in
